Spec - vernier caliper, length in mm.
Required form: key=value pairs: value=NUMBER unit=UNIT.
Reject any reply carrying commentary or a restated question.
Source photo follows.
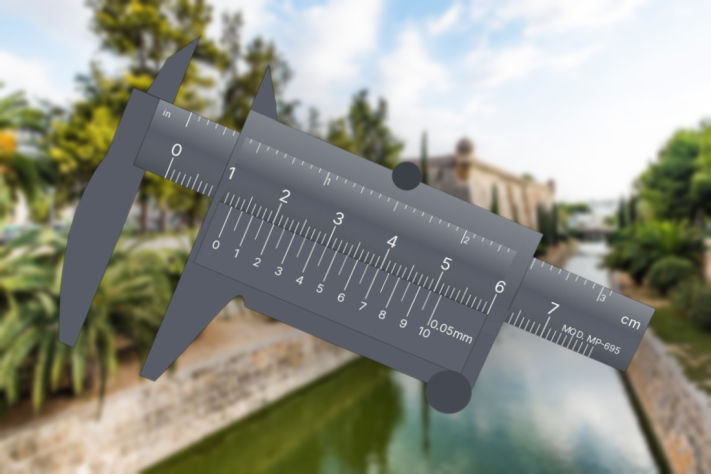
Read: value=12.4 unit=mm
